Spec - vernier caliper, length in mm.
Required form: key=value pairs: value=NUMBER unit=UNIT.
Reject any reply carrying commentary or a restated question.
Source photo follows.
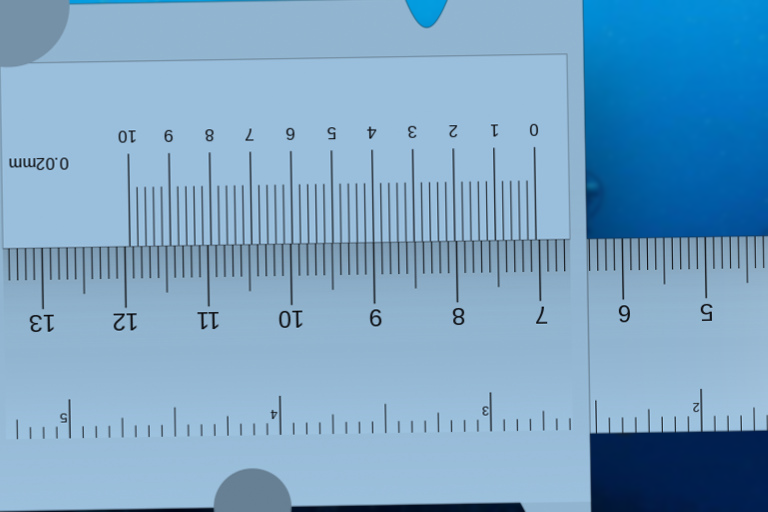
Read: value=70.4 unit=mm
